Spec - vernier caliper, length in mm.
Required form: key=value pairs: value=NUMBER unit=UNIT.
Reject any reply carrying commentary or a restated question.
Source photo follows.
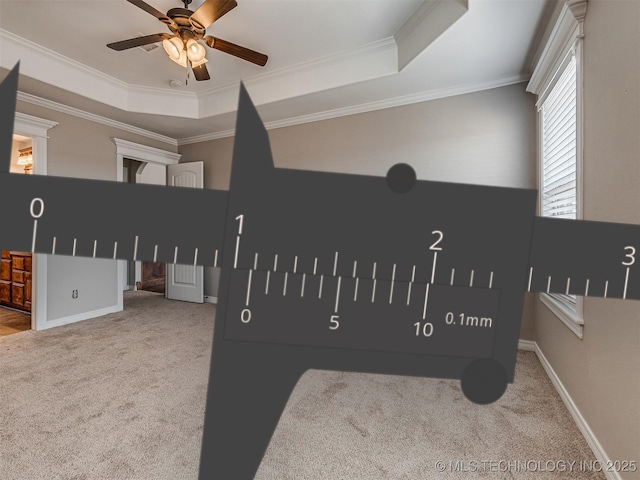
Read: value=10.8 unit=mm
